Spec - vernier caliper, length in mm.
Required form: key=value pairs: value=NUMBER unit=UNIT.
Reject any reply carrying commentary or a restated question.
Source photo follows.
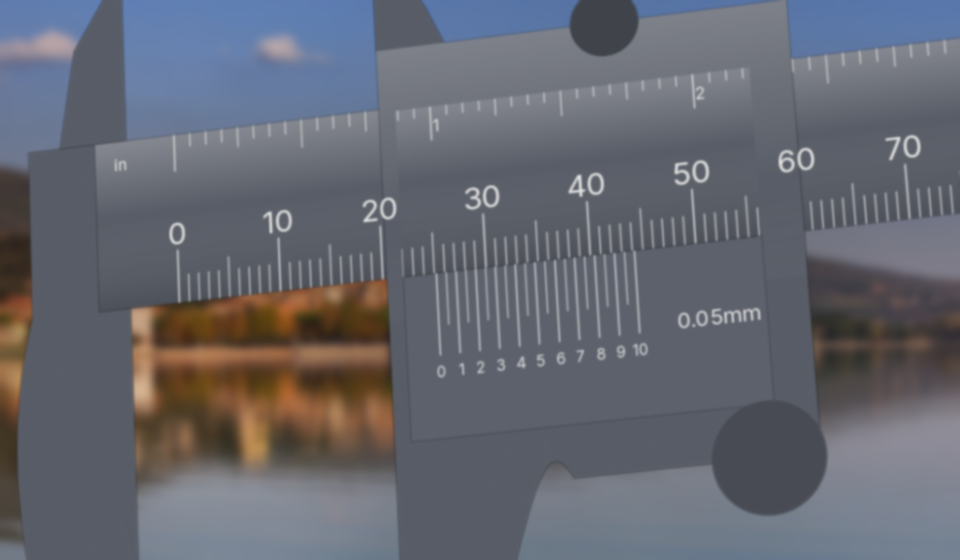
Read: value=25.2 unit=mm
